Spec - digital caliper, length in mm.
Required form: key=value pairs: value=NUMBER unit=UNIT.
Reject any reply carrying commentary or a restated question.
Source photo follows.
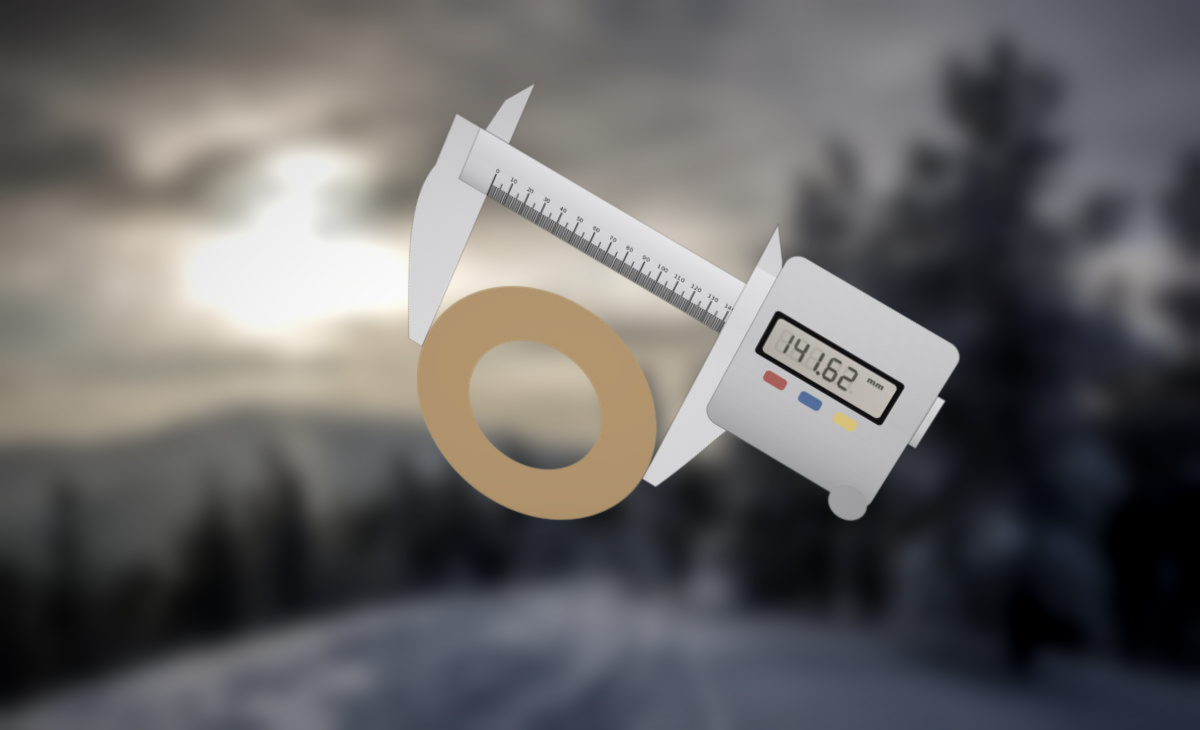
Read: value=141.62 unit=mm
